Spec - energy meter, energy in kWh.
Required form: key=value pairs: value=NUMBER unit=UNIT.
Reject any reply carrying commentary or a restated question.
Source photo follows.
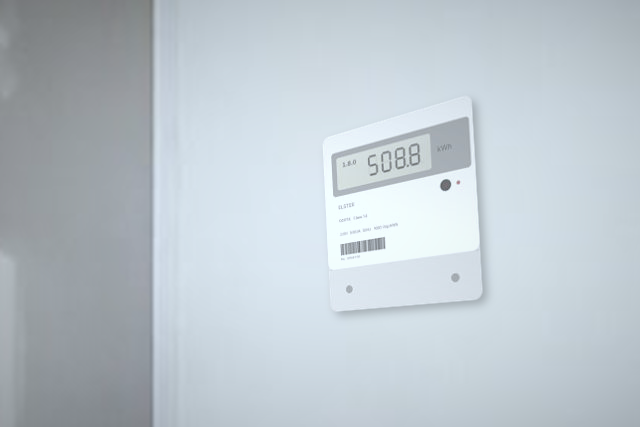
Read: value=508.8 unit=kWh
